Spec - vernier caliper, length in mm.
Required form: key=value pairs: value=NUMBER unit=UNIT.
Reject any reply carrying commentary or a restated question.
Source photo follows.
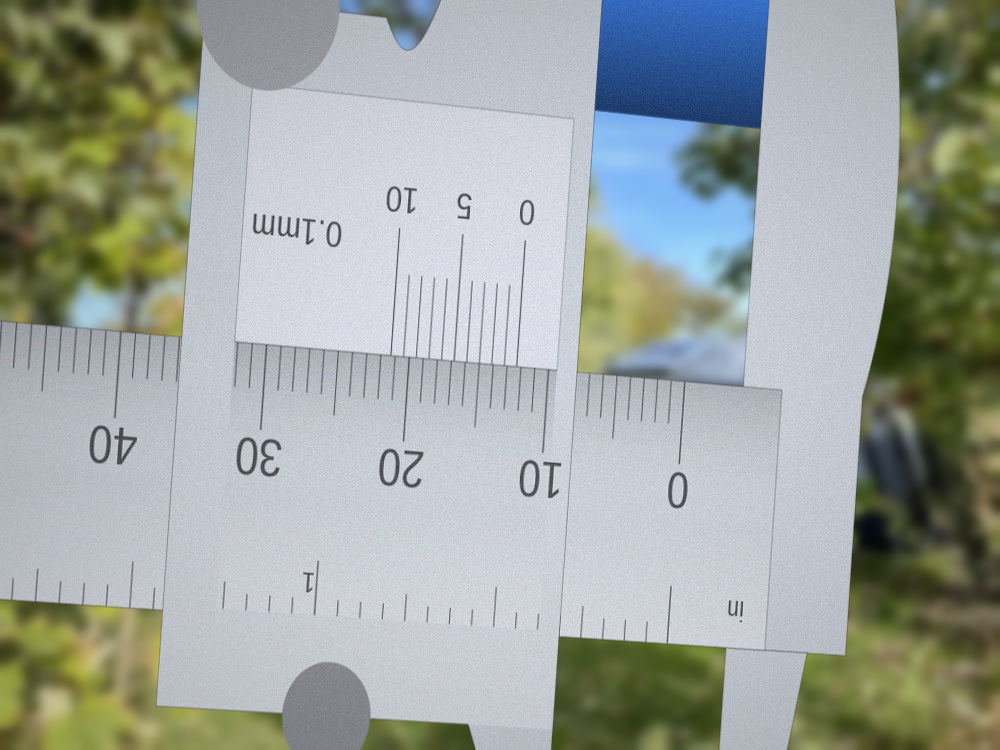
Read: value=12.3 unit=mm
